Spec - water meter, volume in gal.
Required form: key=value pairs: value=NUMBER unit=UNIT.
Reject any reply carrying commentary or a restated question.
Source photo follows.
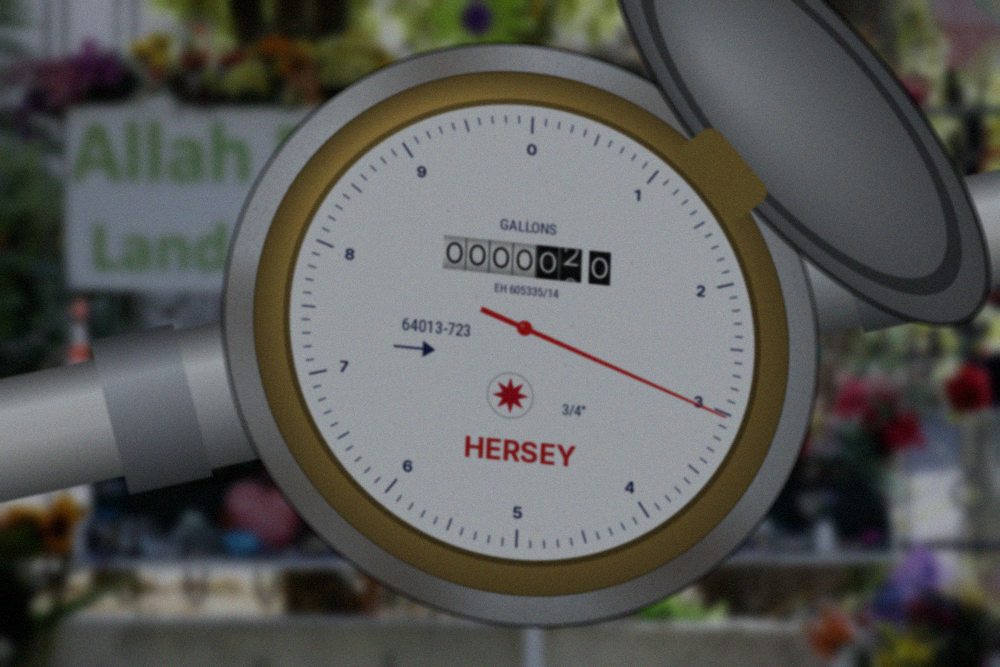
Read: value=23.0 unit=gal
